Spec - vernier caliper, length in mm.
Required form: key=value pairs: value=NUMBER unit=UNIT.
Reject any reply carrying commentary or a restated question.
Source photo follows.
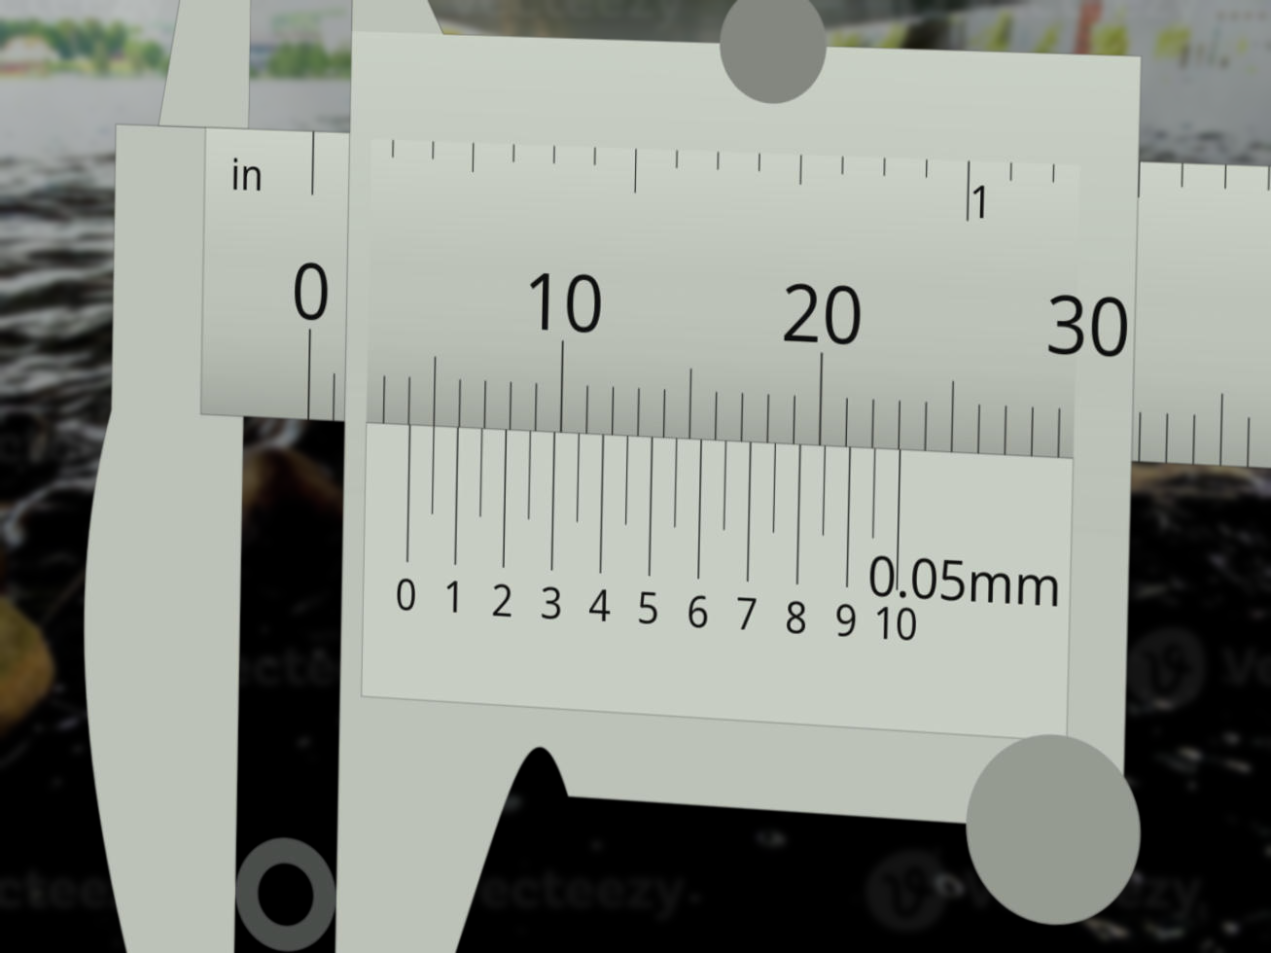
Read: value=4.05 unit=mm
